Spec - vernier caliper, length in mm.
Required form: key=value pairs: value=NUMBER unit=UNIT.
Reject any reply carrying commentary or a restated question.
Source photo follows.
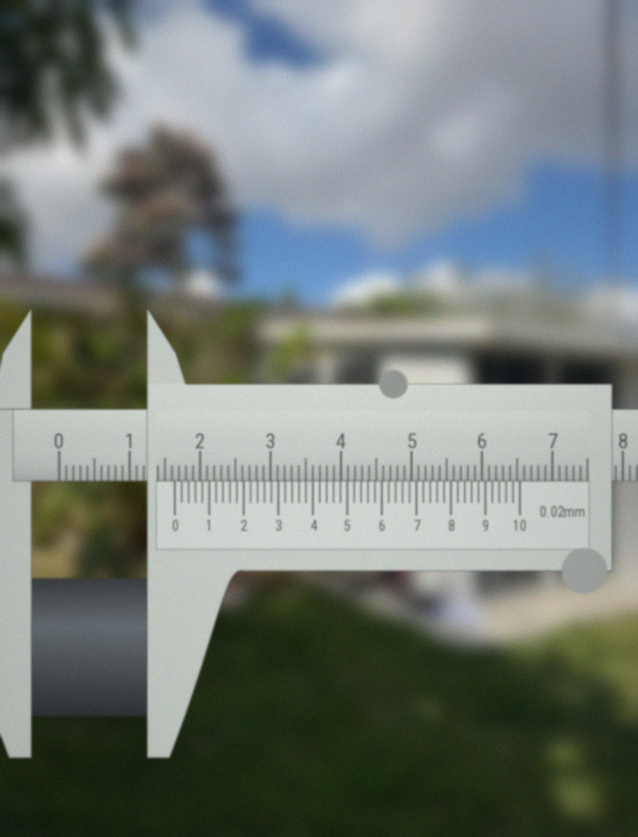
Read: value=16.4 unit=mm
